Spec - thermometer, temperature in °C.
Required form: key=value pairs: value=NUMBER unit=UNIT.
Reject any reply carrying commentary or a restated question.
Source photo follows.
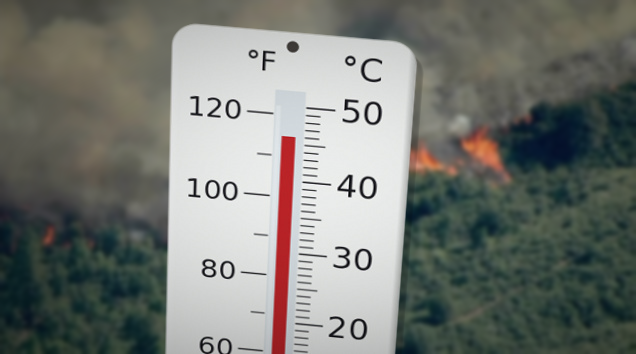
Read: value=46 unit=°C
